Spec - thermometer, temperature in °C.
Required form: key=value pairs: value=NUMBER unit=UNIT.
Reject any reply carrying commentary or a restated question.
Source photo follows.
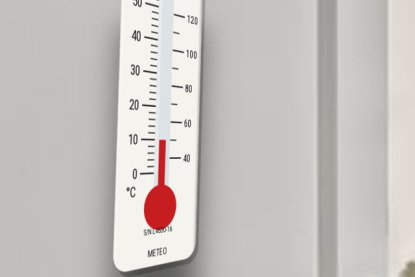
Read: value=10 unit=°C
